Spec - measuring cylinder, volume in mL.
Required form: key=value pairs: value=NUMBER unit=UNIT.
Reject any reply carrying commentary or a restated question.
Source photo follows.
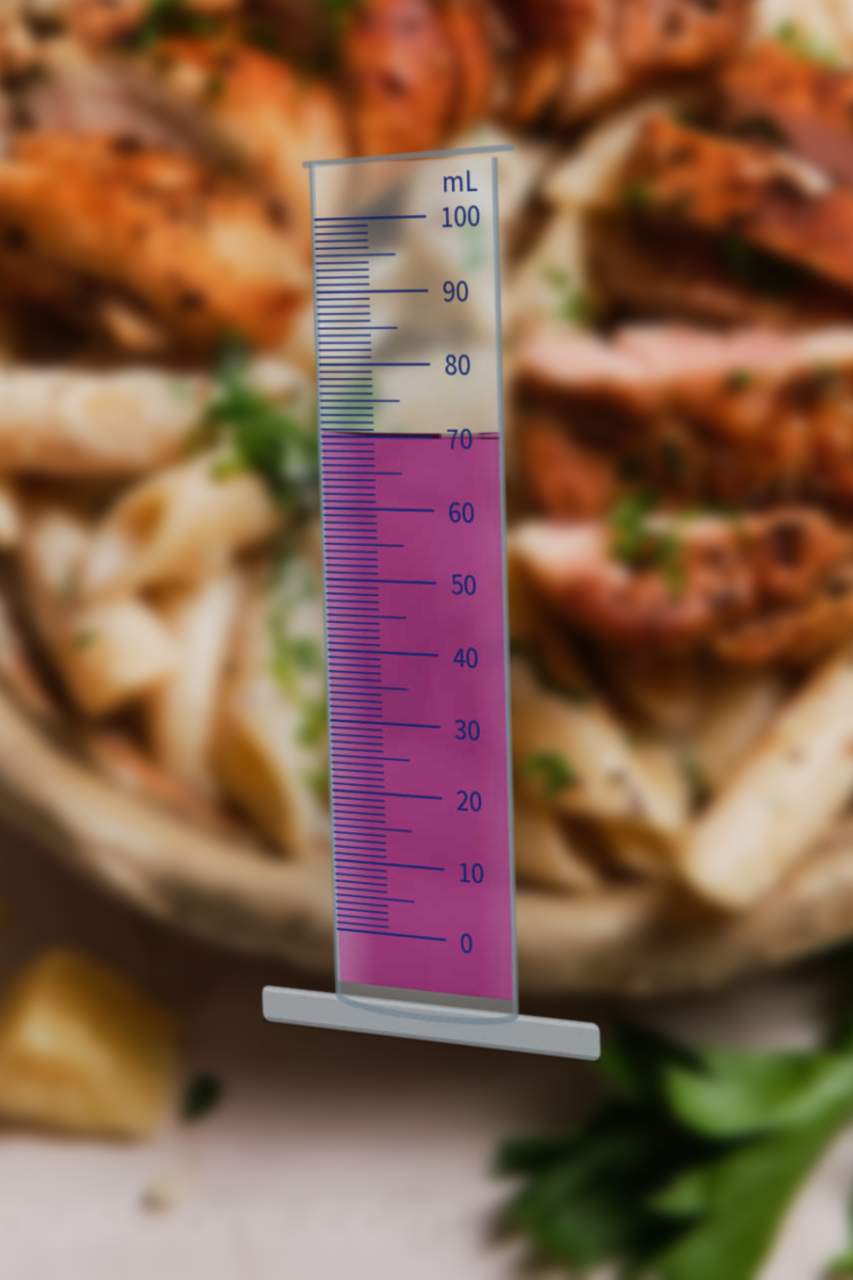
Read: value=70 unit=mL
